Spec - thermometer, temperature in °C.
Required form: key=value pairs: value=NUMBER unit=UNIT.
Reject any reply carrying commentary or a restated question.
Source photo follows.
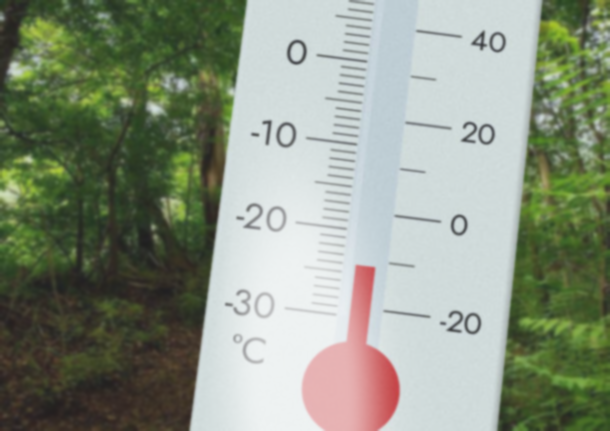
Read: value=-24 unit=°C
